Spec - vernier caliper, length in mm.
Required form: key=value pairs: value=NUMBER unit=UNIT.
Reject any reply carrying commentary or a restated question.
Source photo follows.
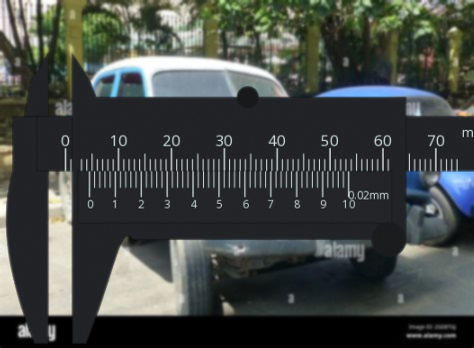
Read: value=4.5 unit=mm
